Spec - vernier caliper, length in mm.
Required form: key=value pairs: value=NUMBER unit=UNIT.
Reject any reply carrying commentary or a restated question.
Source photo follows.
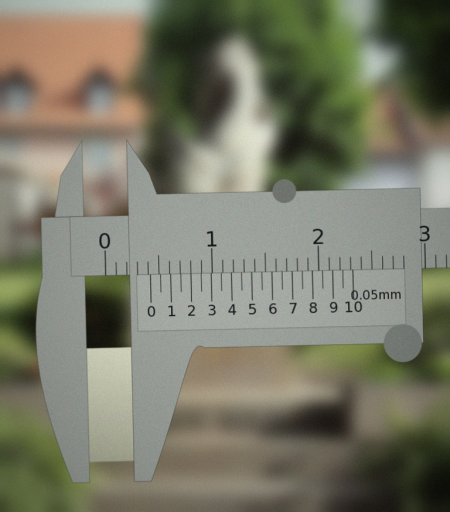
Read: value=4.2 unit=mm
